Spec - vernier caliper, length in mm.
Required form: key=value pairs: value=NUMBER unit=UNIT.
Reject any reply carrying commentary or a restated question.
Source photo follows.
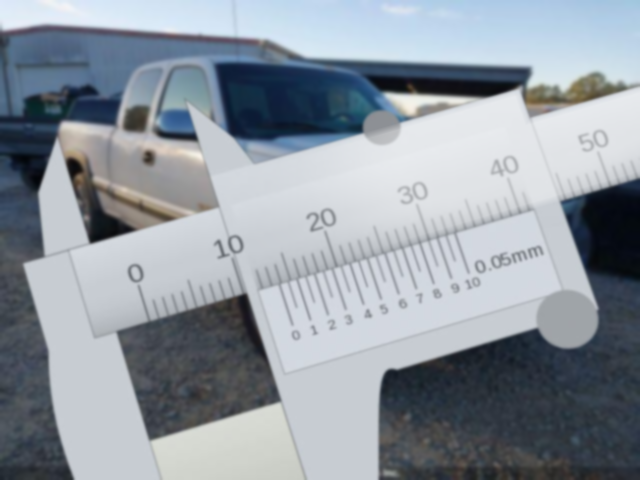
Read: value=13.8 unit=mm
